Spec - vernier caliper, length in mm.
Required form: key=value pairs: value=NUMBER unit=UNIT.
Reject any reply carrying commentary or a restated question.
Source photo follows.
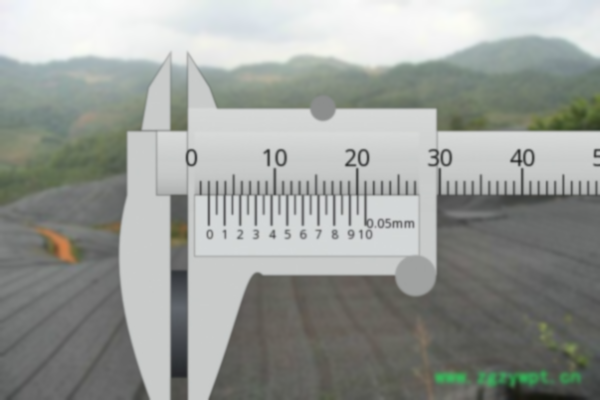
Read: value=2.0 unit=mm
